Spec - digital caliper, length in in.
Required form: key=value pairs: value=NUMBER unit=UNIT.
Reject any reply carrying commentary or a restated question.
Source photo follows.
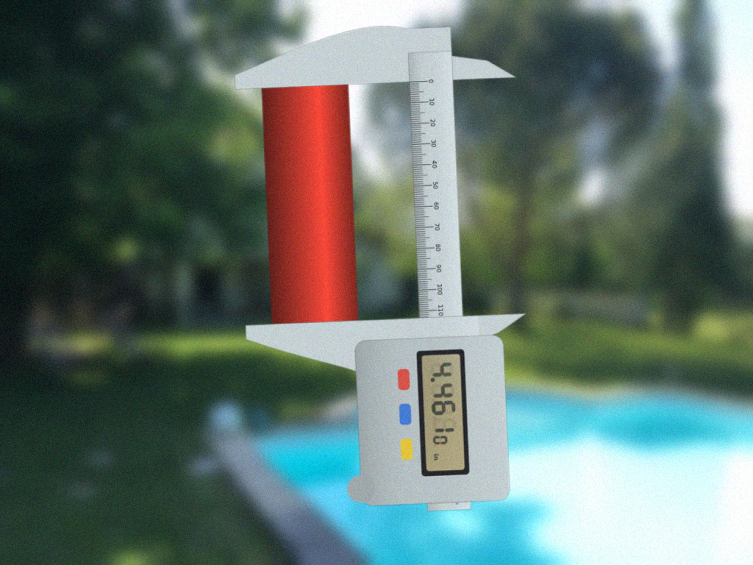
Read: value=4.4610 unit=in
